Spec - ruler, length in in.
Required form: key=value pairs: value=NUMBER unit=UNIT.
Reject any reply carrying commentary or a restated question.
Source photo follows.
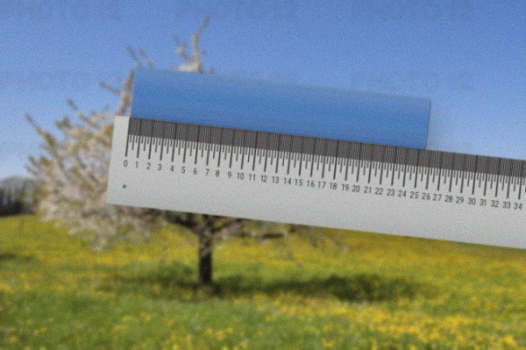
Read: value=25.5 unit=in
